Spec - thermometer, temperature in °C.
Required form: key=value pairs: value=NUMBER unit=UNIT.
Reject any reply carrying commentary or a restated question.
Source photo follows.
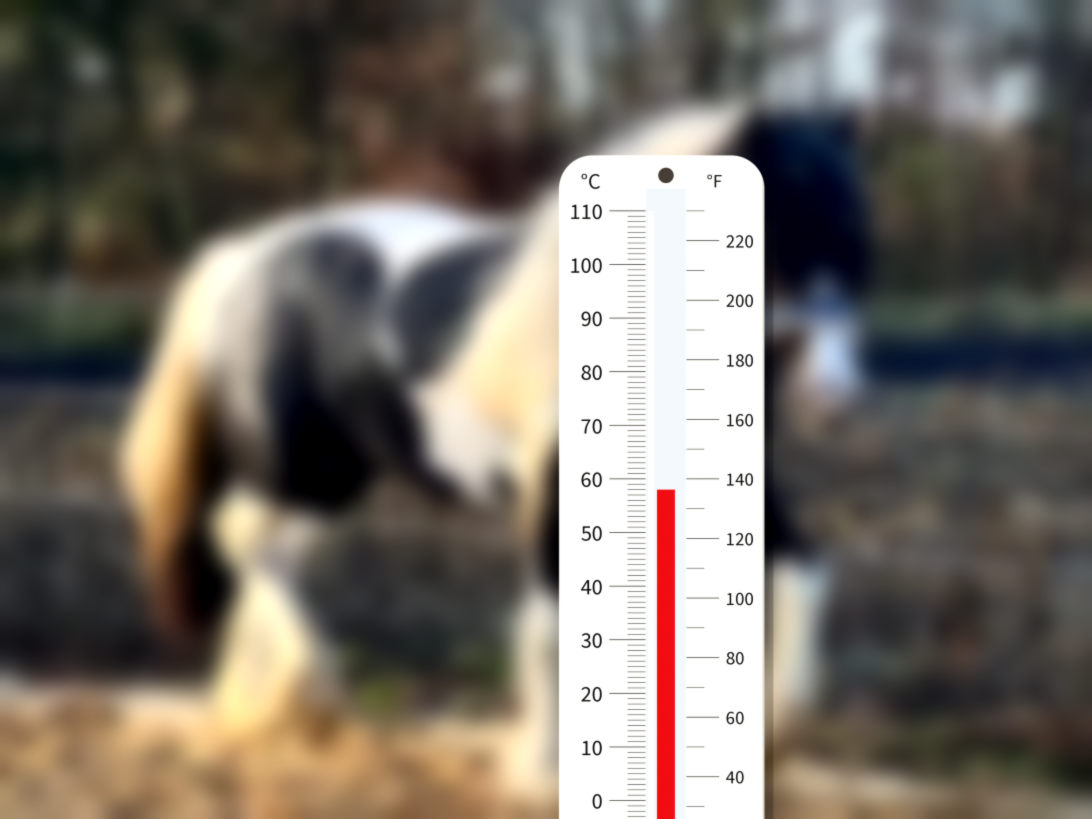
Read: value=58 unit=°C
